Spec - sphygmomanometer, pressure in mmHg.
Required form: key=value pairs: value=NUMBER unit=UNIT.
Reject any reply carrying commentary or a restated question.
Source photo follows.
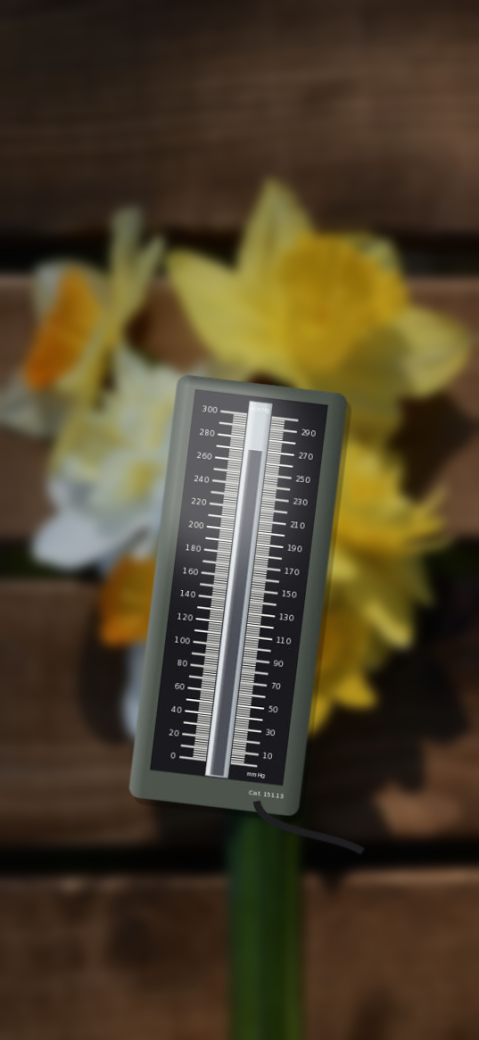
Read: value=270 unit=mmHg
